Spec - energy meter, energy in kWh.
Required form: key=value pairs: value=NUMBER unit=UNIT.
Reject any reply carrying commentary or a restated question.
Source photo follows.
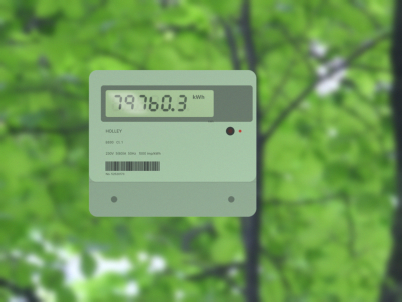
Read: value=79760.3 unit=kWh
